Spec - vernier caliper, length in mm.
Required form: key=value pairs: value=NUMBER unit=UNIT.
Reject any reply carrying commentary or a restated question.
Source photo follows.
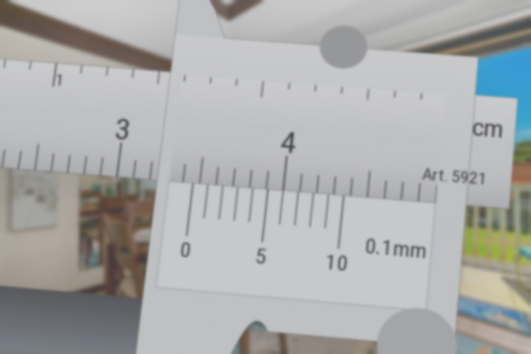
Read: value=34.6 unit=mm
